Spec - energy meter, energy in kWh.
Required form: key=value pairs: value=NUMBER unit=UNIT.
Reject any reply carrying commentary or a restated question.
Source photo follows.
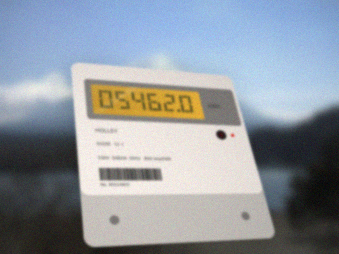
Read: value=5462.0 unit=kWh
